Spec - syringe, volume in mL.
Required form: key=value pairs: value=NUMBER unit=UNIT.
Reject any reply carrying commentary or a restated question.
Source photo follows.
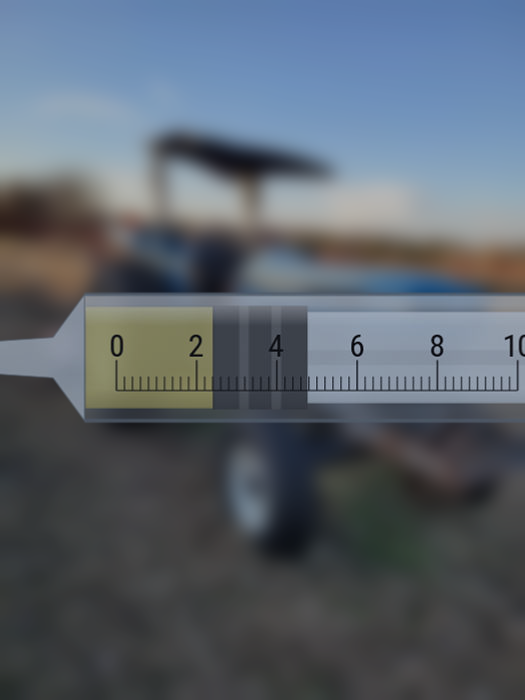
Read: value=2.4 unit=mL
